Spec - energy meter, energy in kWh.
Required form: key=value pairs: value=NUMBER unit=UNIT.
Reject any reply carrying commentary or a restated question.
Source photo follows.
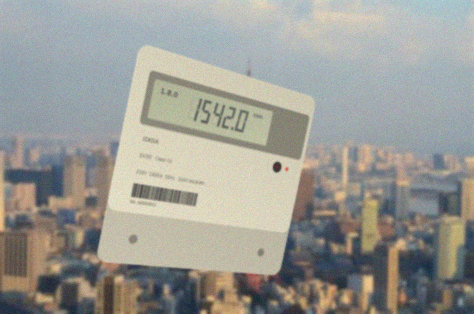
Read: value=1542.0 unit=kWh
